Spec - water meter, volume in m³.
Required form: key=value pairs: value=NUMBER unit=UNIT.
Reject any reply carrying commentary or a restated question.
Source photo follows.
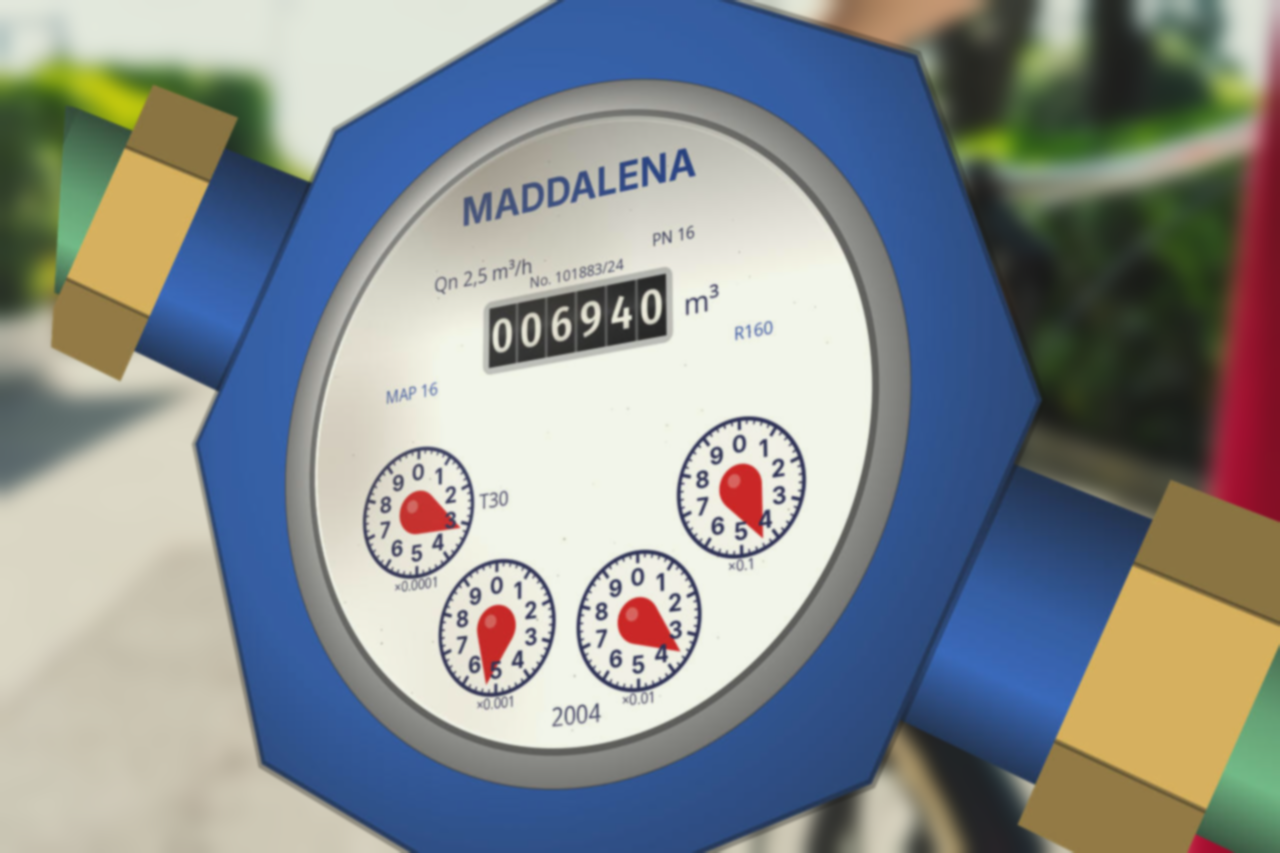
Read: value=6940.4353 unit=m³
